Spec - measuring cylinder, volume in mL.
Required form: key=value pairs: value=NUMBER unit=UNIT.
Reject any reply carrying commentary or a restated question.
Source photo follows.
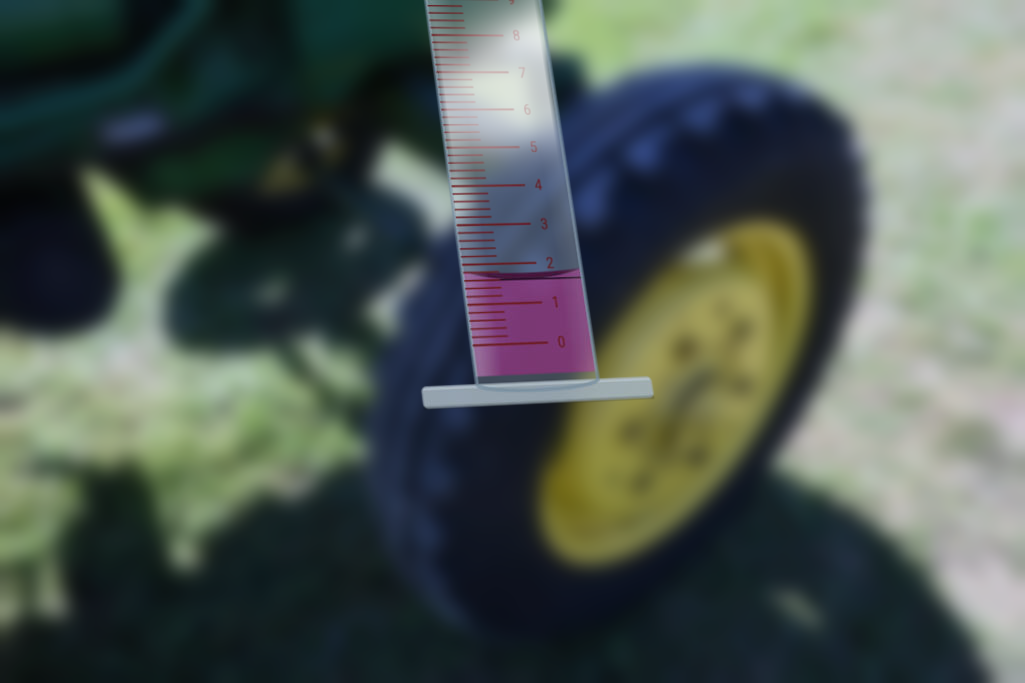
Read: value=1.6 unit=mL
